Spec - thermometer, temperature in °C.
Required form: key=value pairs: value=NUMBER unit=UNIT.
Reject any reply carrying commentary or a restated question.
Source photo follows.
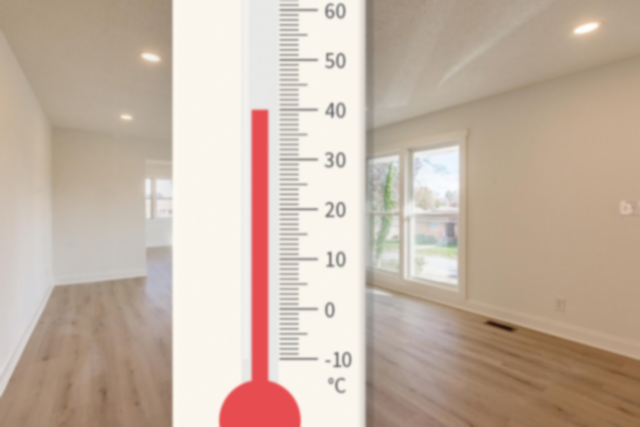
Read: value=40 unit=°C
